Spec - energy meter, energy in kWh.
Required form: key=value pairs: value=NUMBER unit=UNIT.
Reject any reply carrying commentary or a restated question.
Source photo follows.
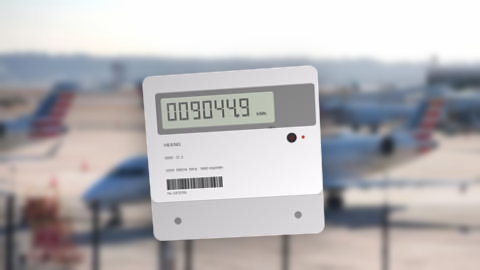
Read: value=9044.9 unit=kWh
